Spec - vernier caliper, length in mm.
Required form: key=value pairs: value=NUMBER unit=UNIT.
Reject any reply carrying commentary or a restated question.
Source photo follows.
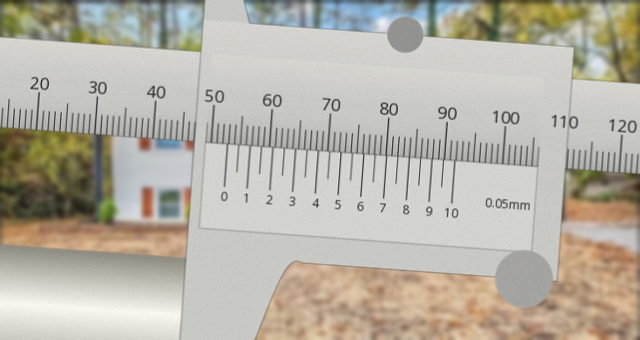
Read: value=52.8 unit=mm
